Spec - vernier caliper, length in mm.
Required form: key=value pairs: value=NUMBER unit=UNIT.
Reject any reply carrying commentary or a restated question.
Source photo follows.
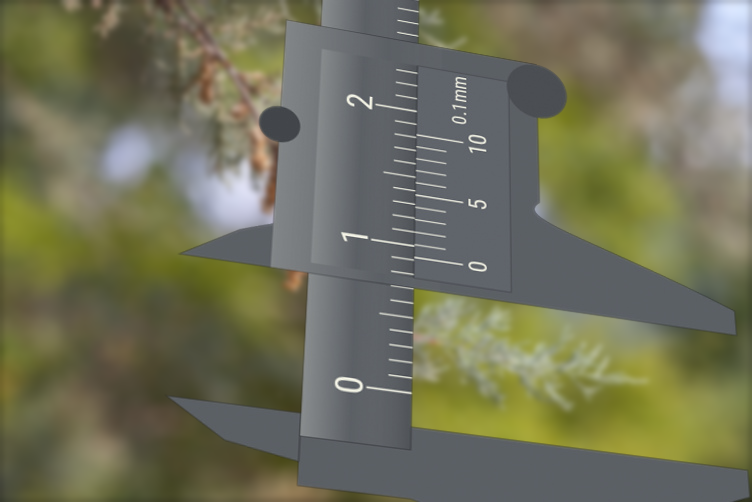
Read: value=9.2 unit=mm
